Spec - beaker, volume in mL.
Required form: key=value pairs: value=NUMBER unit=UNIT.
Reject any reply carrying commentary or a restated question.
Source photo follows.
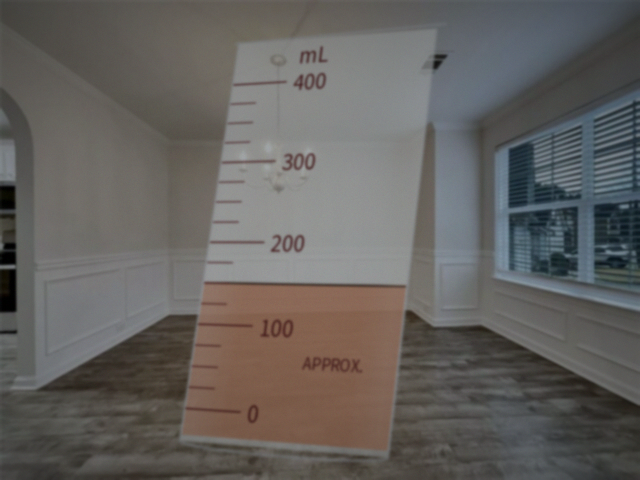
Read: value=150 unit=mL
